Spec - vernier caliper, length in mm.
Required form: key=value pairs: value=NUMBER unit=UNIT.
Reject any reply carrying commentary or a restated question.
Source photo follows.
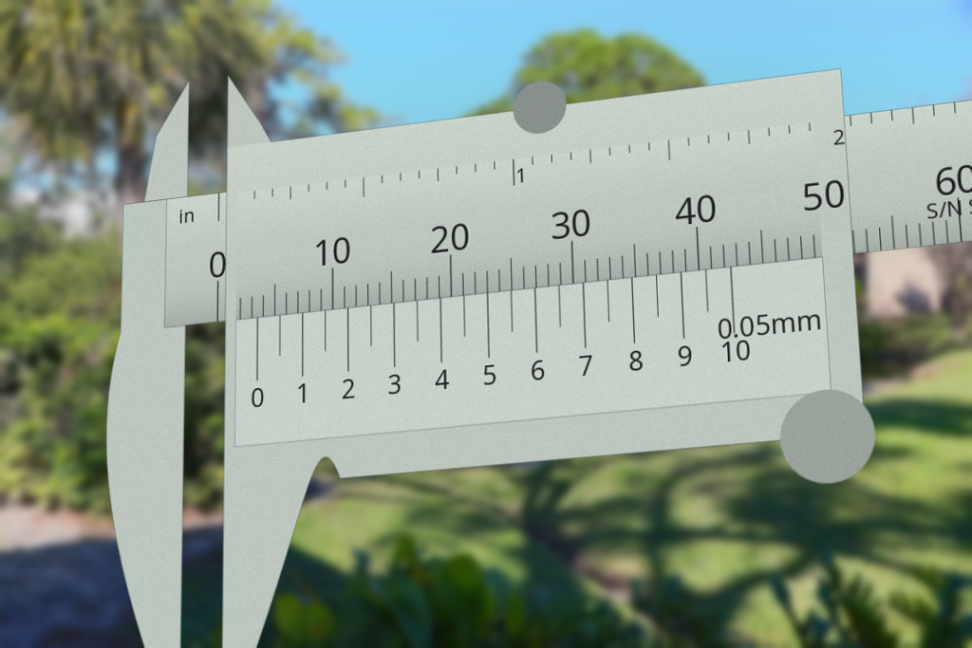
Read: value=3.5 unit=mm
